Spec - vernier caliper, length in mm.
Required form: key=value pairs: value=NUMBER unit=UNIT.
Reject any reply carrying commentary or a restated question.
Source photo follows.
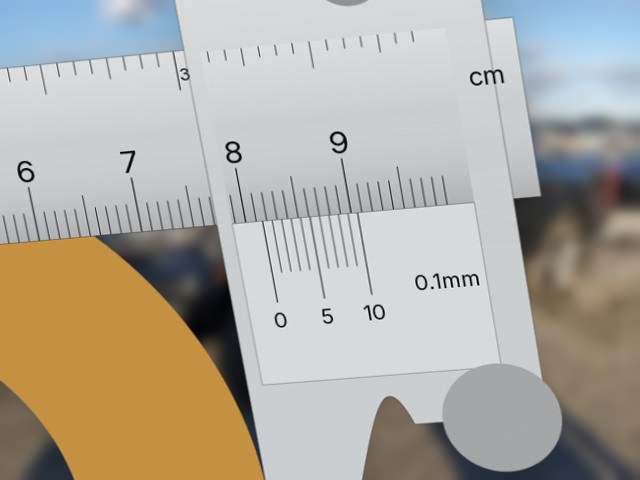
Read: value=81.6 unit=mm
